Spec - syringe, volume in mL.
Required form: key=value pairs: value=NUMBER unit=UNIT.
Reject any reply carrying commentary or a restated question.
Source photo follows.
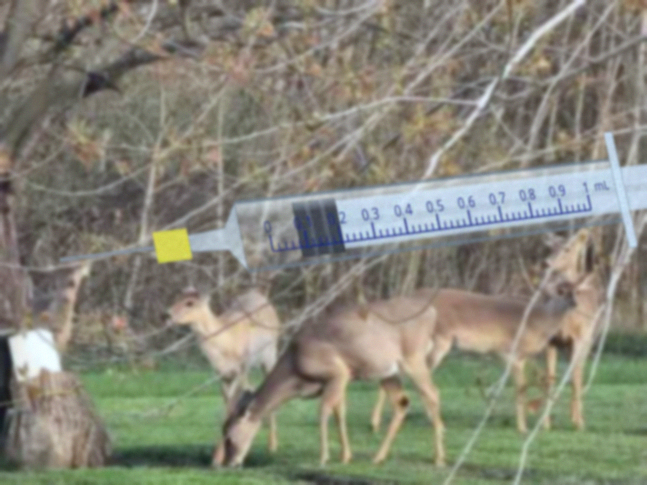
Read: value=0.08 unit=mL
